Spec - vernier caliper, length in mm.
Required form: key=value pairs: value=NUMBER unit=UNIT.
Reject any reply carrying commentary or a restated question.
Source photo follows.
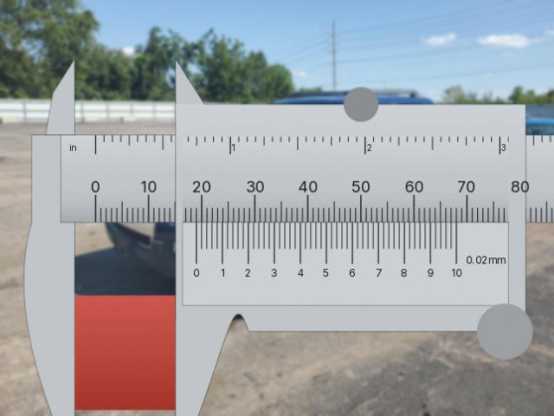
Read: value=19.0 unit=mm
